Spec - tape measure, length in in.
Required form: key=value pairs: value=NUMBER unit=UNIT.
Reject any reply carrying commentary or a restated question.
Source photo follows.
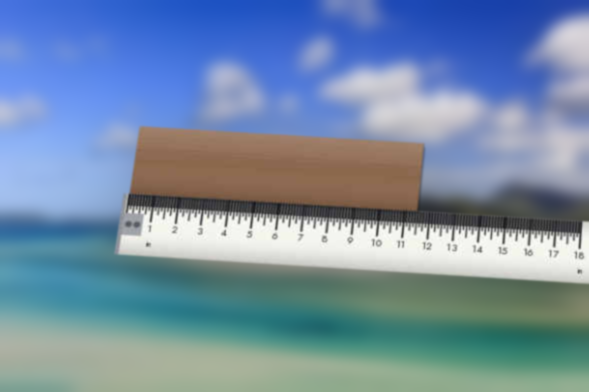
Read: value=11.5 unit=in
